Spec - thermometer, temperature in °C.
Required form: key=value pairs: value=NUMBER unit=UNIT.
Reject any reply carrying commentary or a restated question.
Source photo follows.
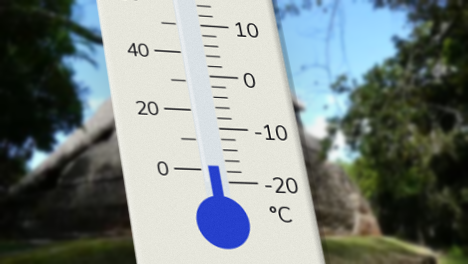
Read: value=-17 unit=°C
